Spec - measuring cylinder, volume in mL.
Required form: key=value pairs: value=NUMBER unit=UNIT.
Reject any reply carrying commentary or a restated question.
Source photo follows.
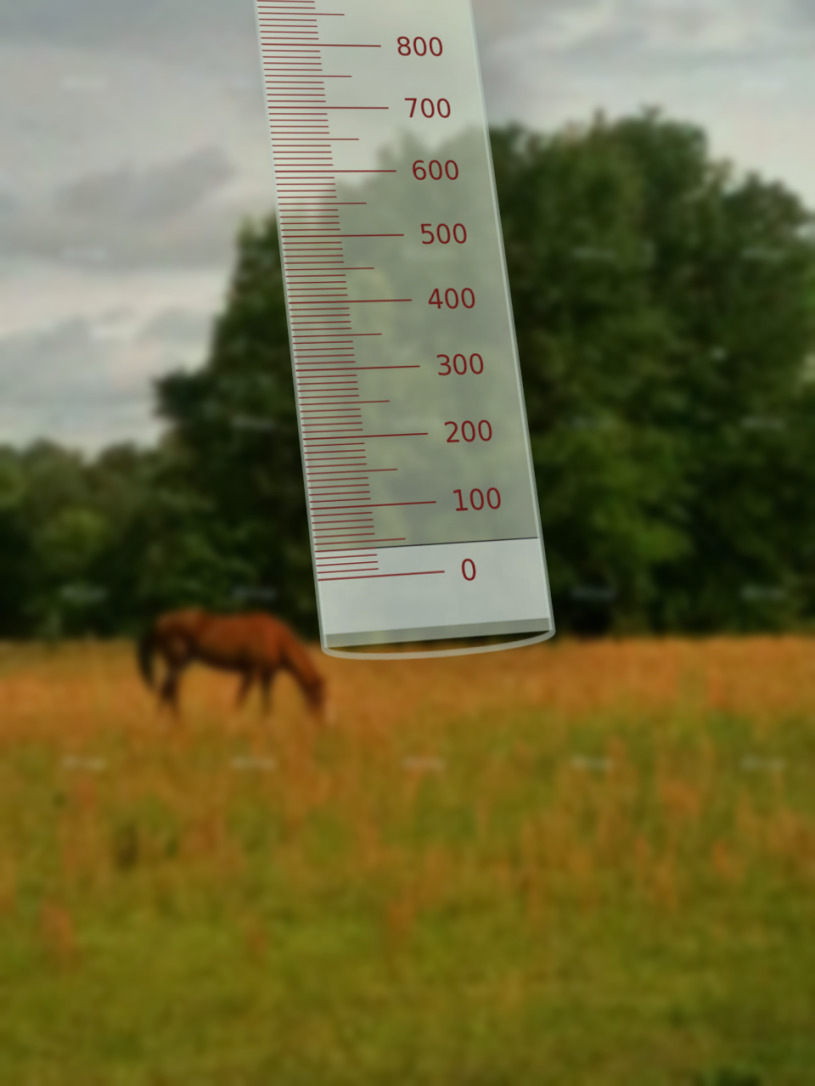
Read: value=40 unit=mL
